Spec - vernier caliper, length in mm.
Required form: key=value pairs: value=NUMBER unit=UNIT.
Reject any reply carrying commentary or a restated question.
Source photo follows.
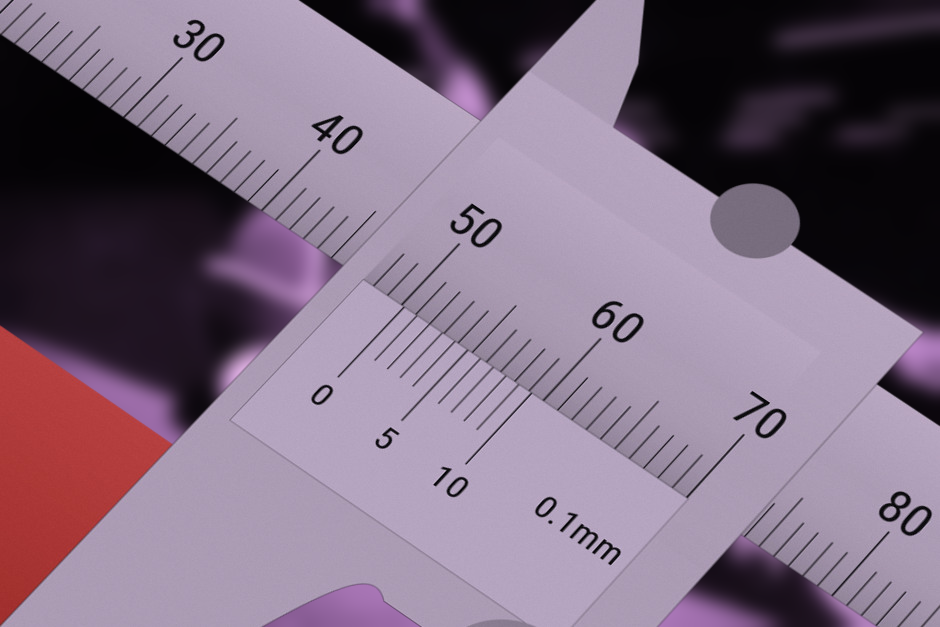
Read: value=50.2 unit=mm
